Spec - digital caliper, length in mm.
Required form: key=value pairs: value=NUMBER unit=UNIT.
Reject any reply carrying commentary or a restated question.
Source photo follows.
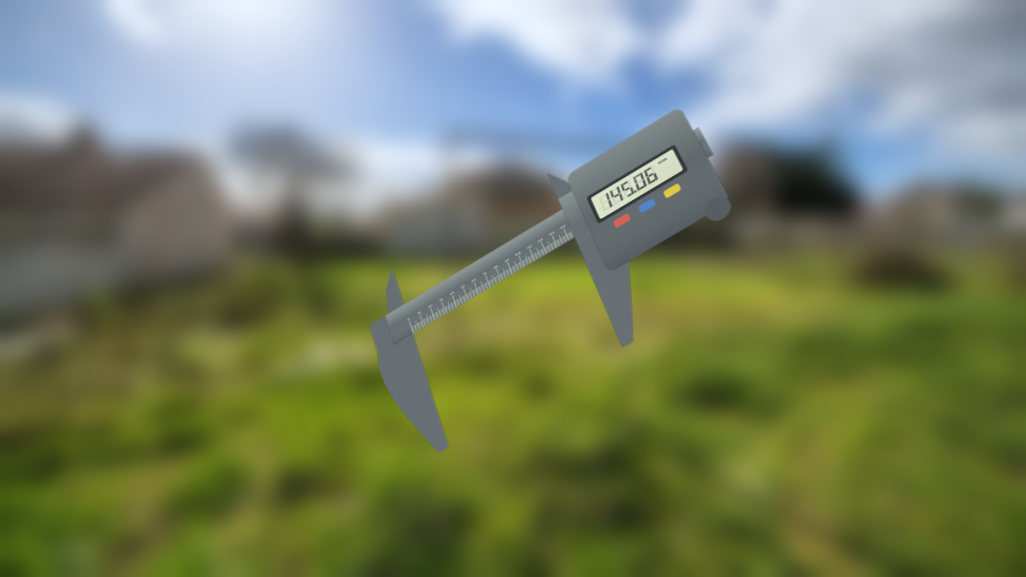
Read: value=145.06 unit=mm
